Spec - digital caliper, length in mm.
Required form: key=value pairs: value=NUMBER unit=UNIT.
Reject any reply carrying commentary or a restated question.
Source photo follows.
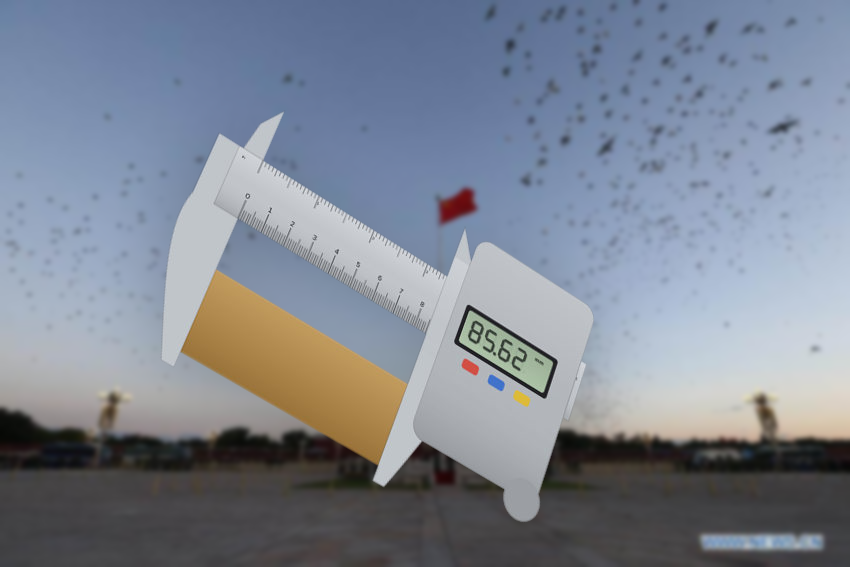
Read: value=85.62 unit=mm
